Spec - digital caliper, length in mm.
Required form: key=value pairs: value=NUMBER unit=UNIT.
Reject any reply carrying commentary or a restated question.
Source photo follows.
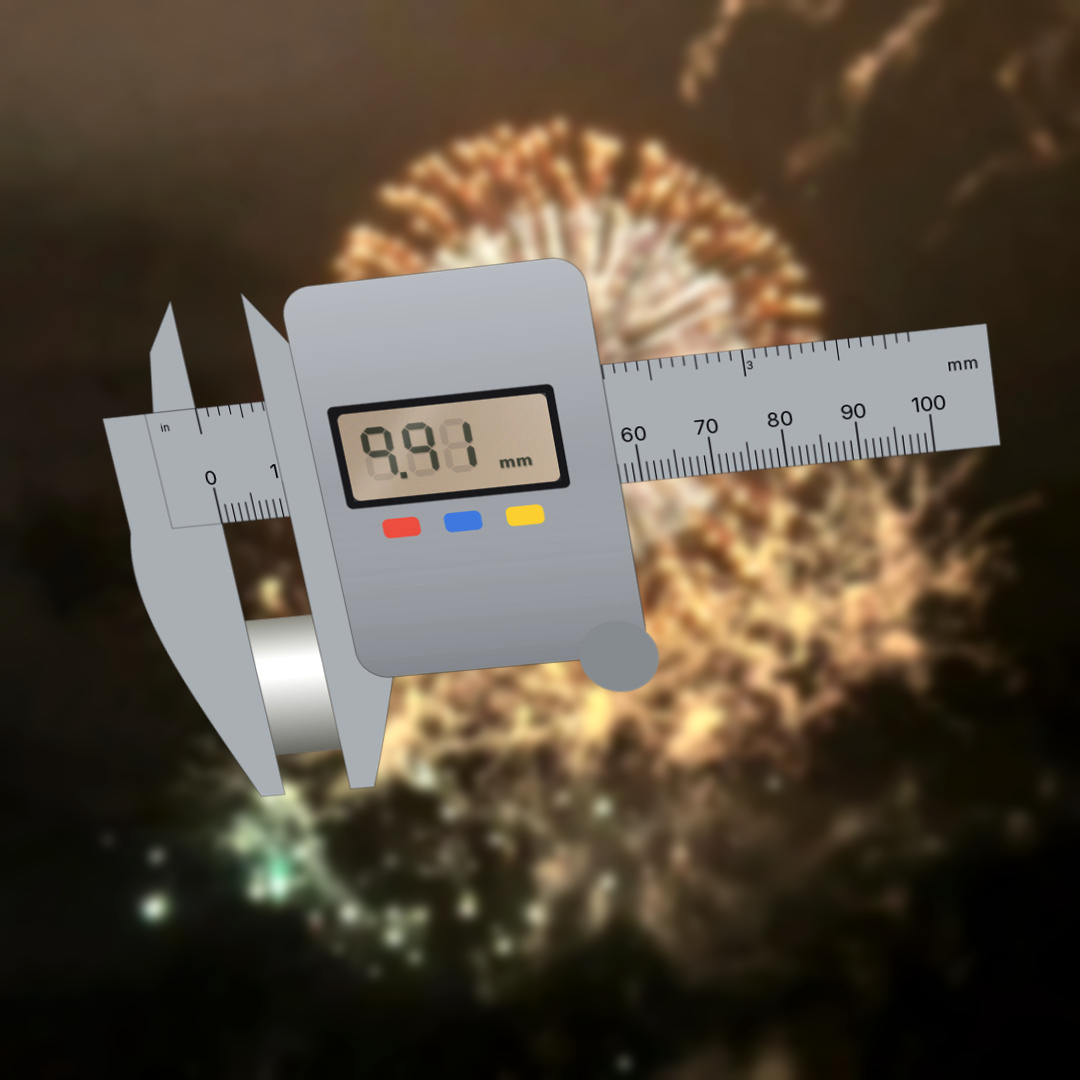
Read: value=9.91 unit=mm
